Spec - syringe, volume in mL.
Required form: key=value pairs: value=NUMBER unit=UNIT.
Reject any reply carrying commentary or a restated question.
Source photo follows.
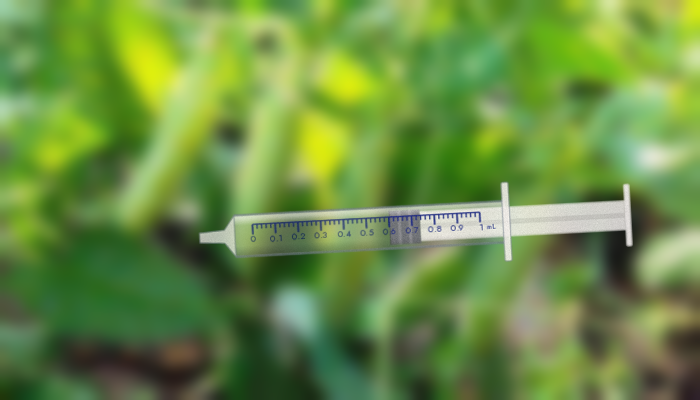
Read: value=0.6 unit=mL
